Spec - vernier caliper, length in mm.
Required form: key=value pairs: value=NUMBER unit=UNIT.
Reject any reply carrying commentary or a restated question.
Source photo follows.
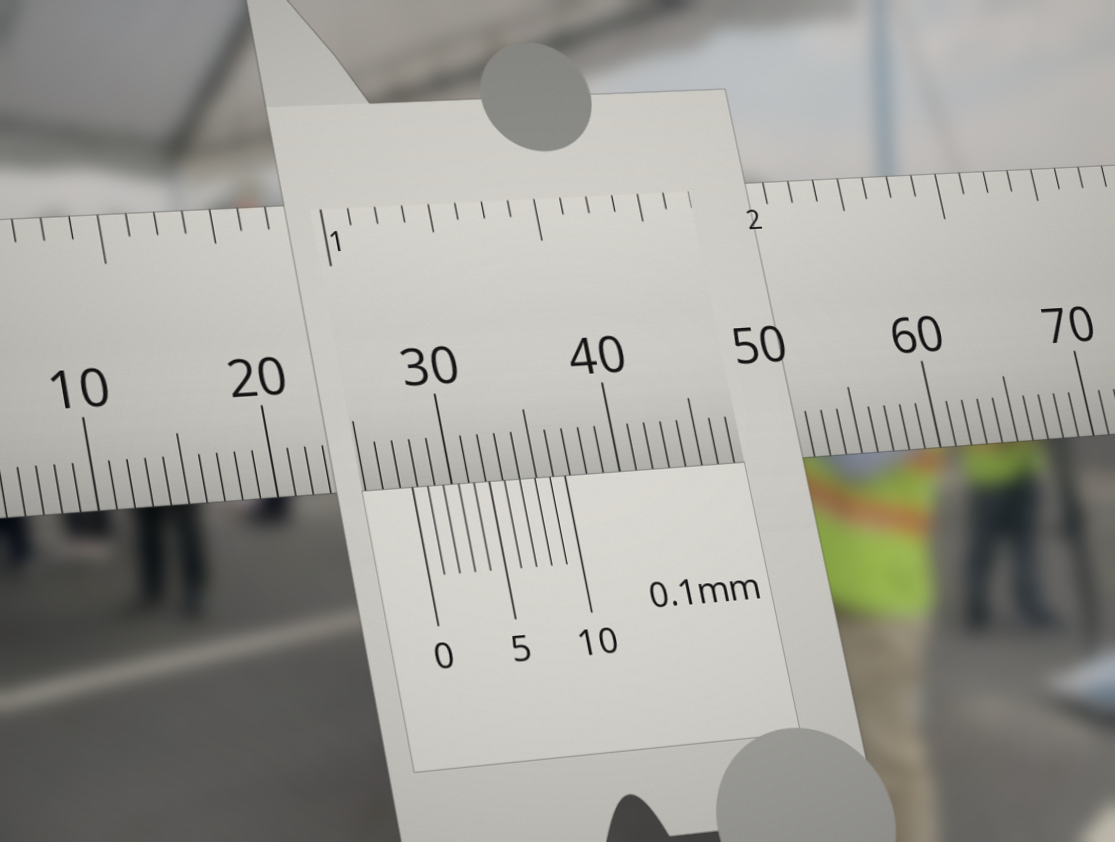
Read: value=27.7 unit=mm
